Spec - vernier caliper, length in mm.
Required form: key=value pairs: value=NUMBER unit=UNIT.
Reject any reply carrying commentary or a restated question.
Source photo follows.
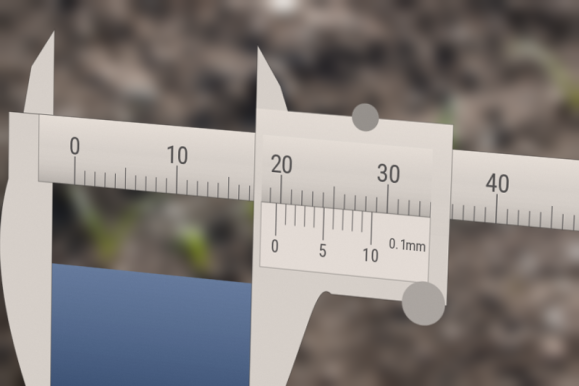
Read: value=19.6 unit=mm
